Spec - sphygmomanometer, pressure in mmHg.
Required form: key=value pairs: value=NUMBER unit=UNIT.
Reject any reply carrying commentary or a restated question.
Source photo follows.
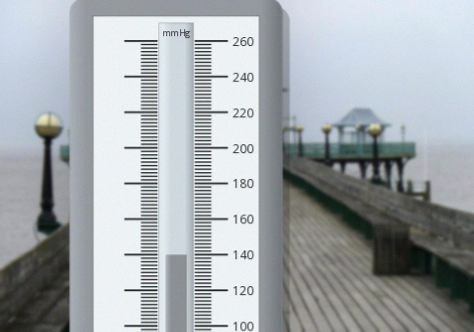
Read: value=140 unit=mmHg
